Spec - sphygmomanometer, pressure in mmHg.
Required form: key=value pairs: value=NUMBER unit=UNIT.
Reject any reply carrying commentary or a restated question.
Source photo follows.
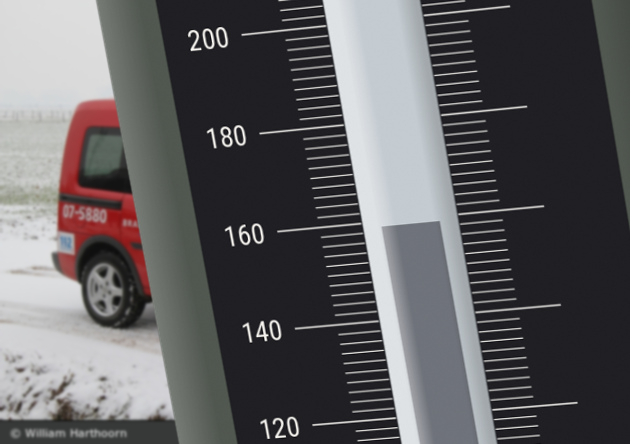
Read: value=159 unit=mmHg
